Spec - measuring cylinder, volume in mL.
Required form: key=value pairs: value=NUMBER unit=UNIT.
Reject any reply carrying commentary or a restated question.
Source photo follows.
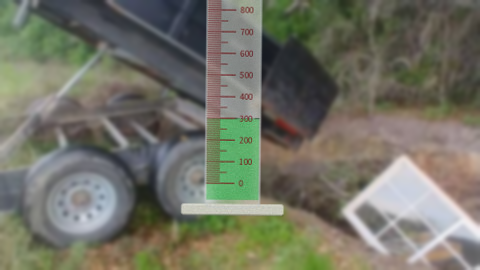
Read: value=300 unit=mL
